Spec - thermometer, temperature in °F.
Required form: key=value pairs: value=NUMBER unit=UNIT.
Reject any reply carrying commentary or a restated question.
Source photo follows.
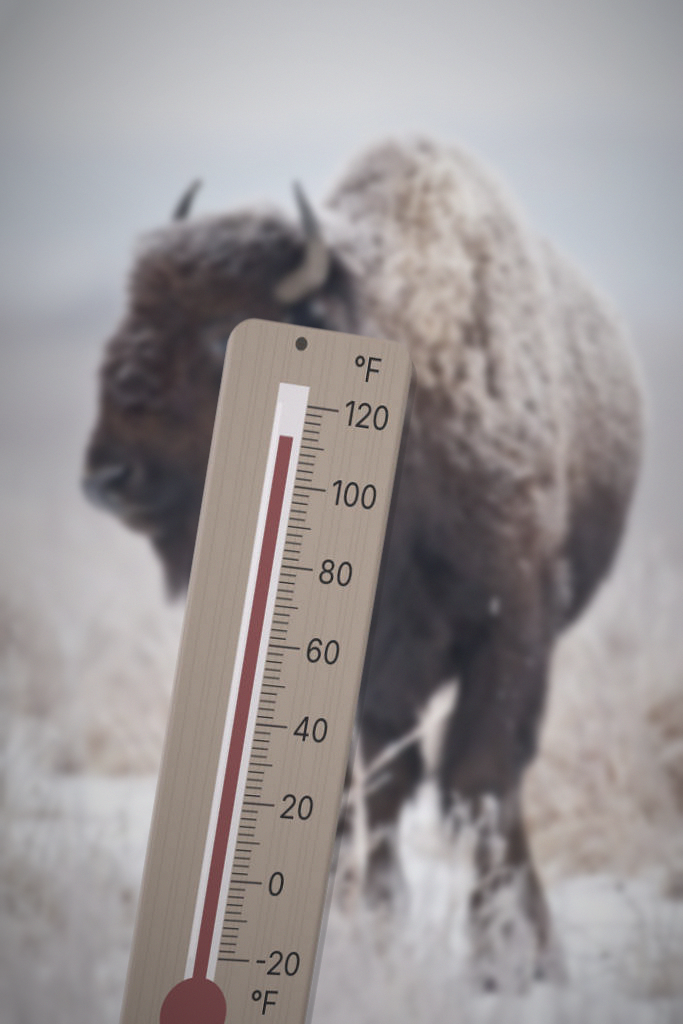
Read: value=112 unit=°F
